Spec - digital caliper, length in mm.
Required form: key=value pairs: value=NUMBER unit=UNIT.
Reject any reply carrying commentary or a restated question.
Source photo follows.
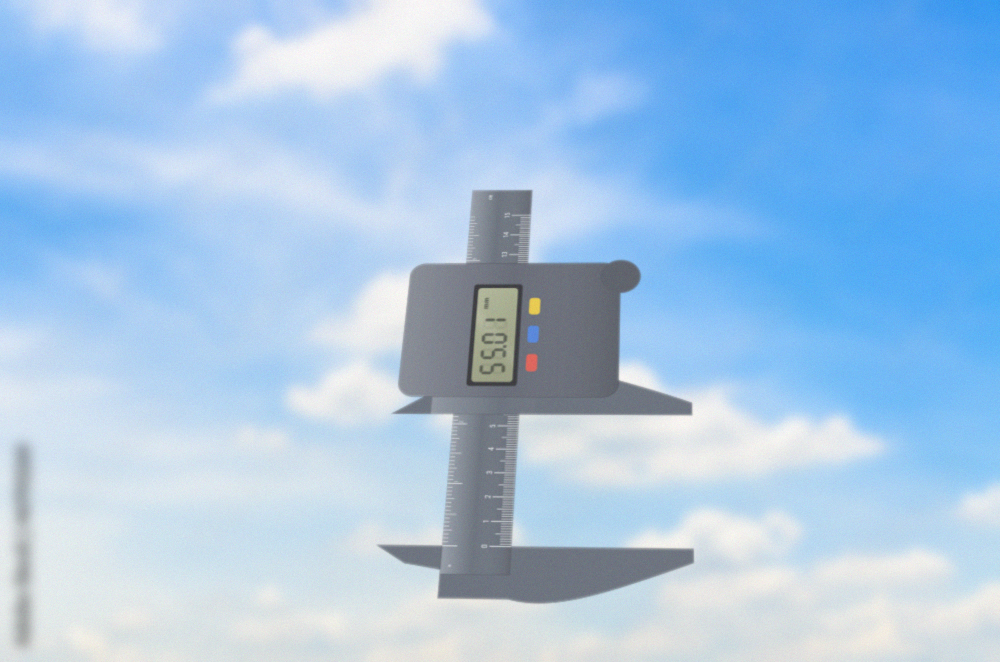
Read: value=55.01 unit=mm
